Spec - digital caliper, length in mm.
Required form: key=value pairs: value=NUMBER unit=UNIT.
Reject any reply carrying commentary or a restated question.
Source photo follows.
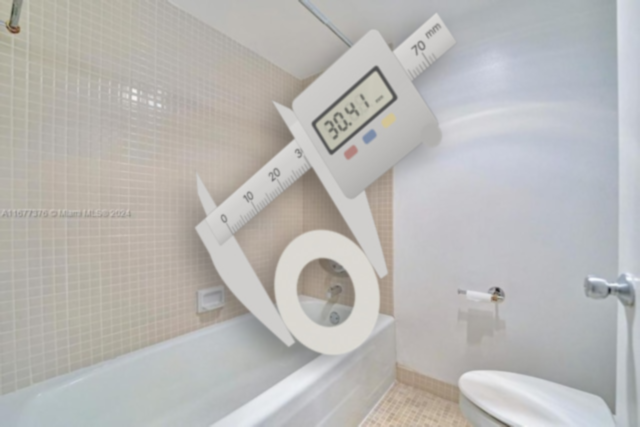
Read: value=30.41 unit=mm
